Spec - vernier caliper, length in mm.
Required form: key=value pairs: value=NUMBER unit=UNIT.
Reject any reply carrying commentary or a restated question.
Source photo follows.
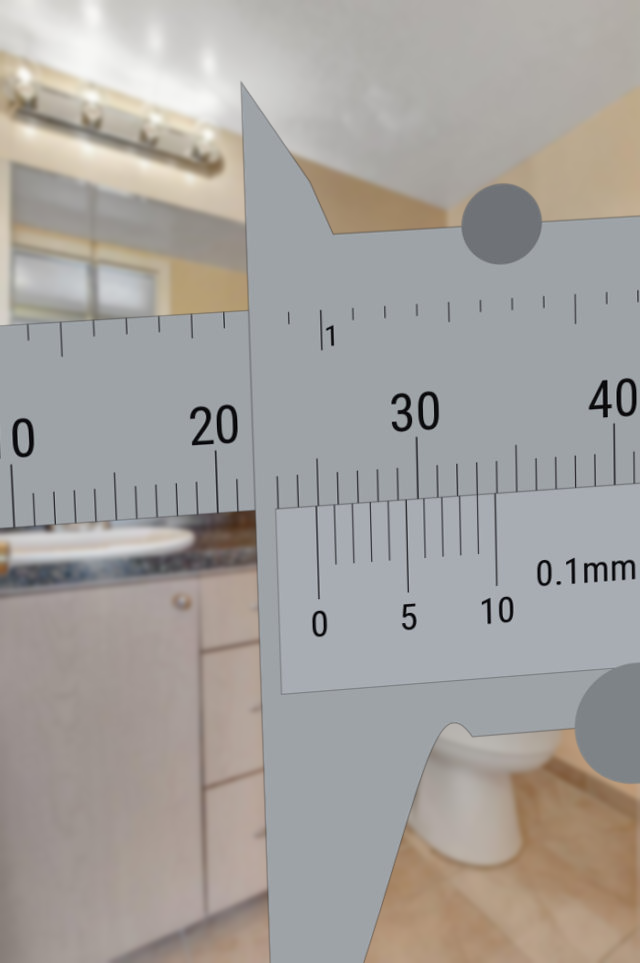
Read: value=24.9 unit=mm
